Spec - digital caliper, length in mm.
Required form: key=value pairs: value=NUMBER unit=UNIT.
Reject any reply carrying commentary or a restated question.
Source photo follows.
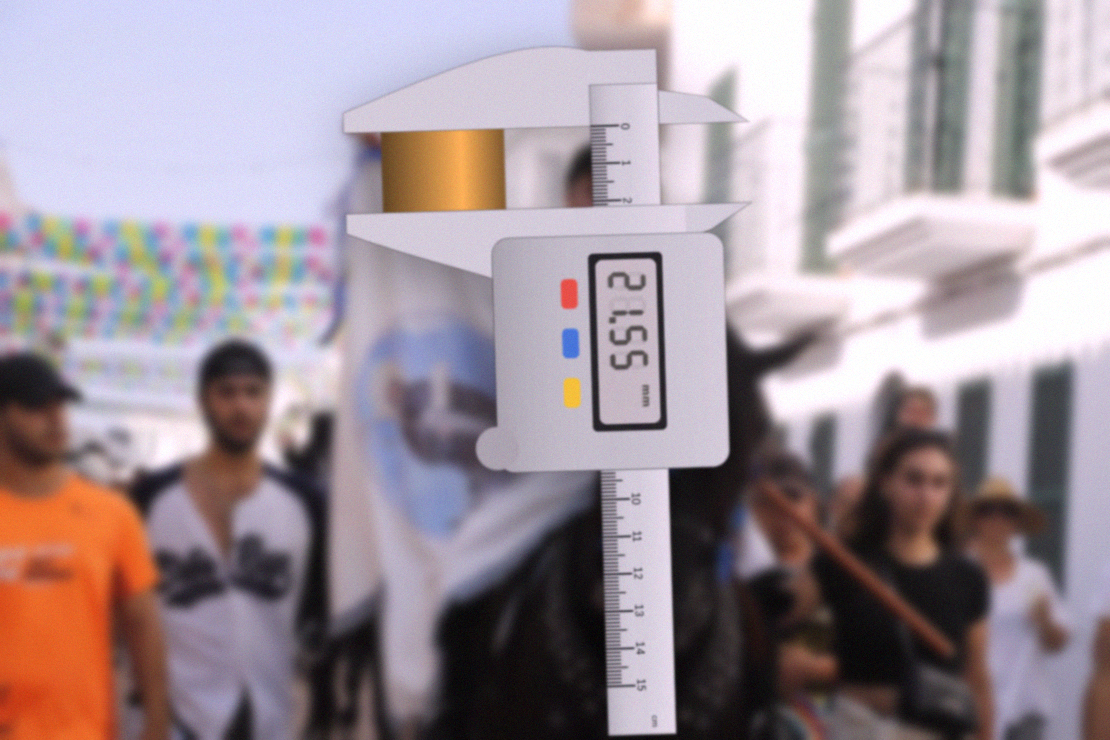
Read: value=21.55 unit=mm
